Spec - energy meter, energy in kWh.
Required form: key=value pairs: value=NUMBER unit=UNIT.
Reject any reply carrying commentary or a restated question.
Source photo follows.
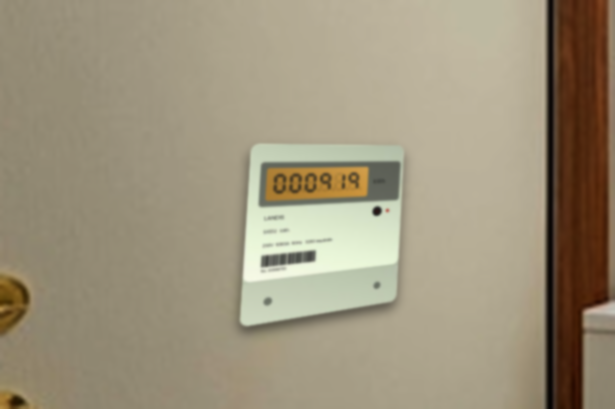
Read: value=919 unit=kWh
